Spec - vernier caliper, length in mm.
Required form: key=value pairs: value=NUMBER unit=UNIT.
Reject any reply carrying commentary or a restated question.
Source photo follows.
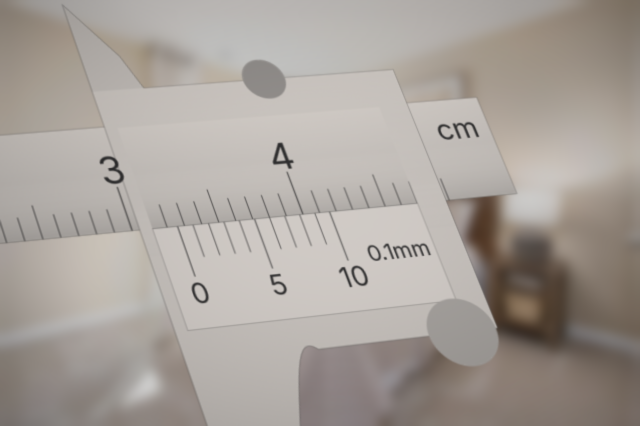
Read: value=32.6 unit=mm
